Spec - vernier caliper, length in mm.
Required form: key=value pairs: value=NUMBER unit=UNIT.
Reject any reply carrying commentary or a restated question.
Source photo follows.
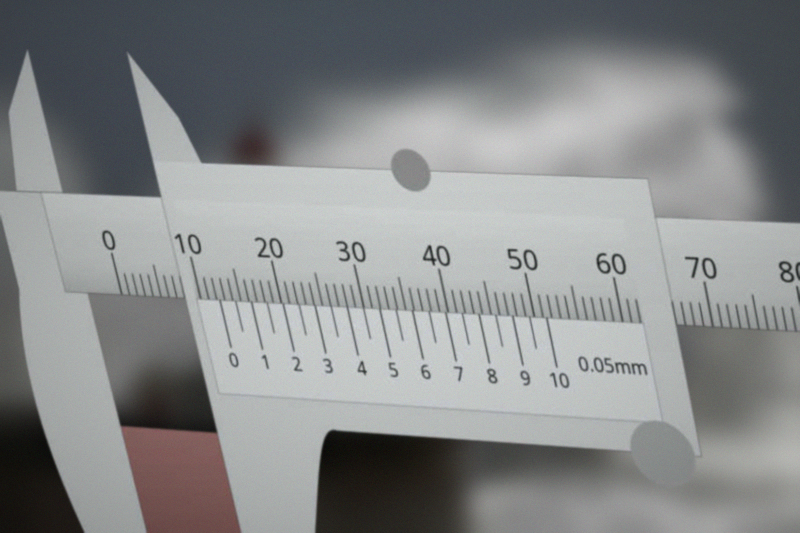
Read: value=12.4 unit=mm
